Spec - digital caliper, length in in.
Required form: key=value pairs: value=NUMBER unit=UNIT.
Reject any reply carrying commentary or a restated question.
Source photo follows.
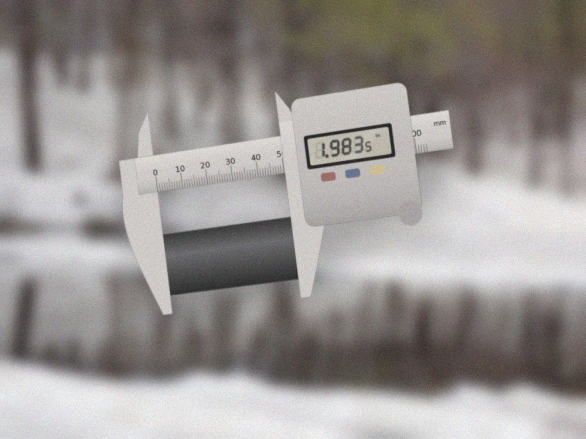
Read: value=1.9835 unit=in
